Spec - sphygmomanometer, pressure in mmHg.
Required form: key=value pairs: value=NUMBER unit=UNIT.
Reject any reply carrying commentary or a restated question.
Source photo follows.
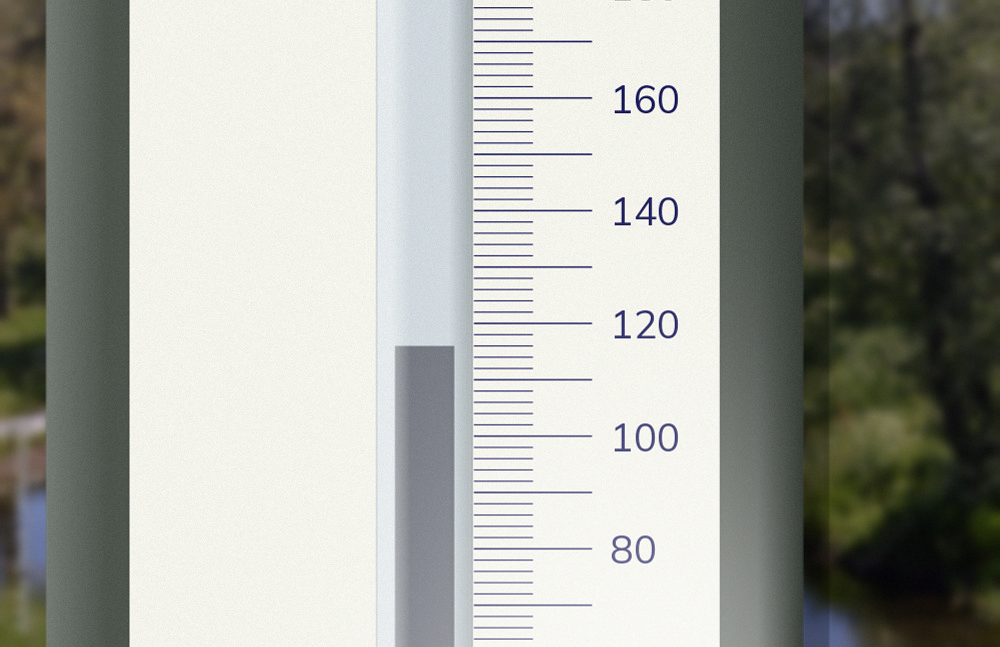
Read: value=116 unit=mmHg
